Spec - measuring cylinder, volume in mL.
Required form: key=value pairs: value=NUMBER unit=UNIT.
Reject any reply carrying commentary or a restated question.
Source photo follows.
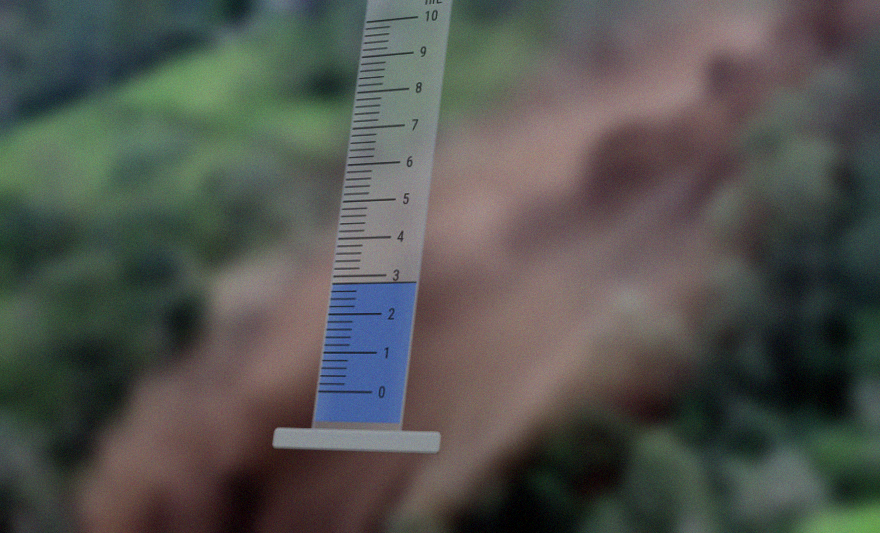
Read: value=2.8 unit=mL
